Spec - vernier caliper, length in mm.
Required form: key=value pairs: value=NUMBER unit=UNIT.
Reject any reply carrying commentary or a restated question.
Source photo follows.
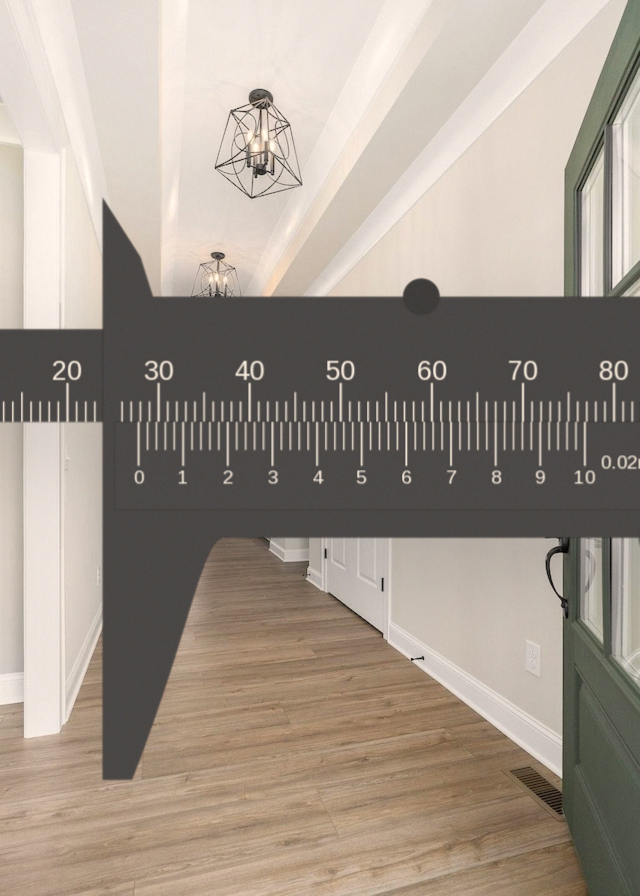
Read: value=27.8 unit=mm
